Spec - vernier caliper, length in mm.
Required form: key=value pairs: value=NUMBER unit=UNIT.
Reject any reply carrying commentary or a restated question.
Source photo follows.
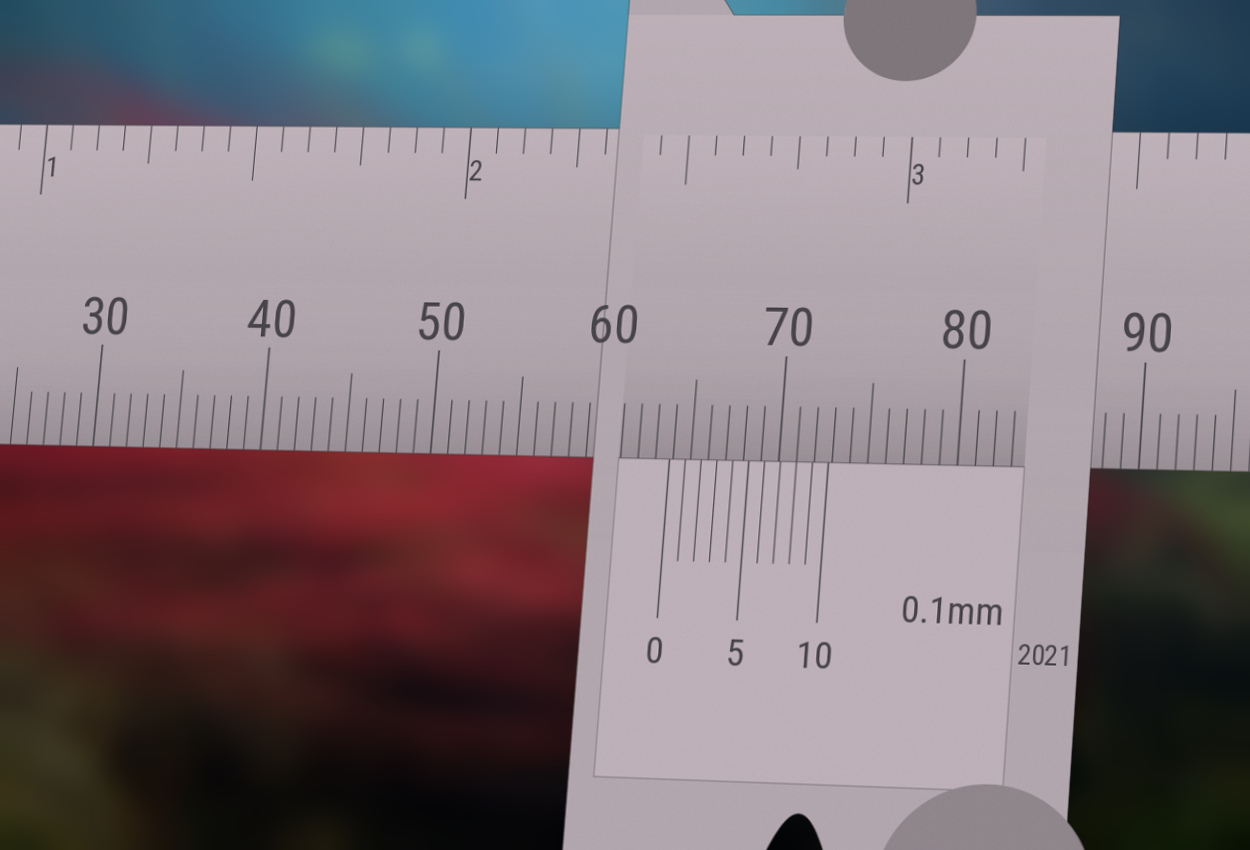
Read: value=63.8 unit=mm
